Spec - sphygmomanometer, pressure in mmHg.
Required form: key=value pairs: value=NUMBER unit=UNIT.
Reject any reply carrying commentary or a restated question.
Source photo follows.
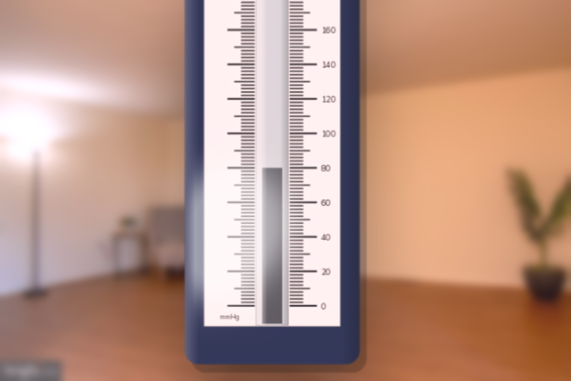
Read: value=80 unit=mmHg
